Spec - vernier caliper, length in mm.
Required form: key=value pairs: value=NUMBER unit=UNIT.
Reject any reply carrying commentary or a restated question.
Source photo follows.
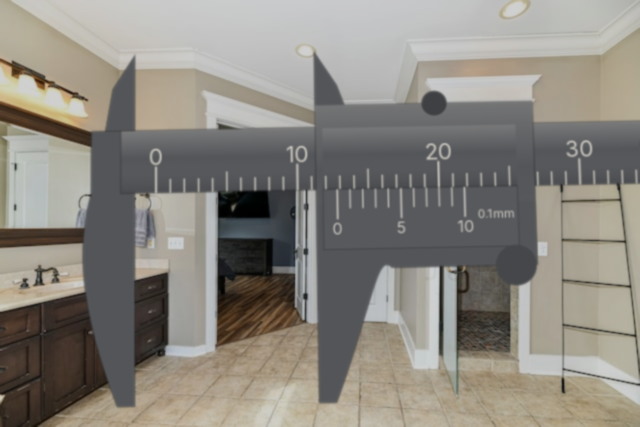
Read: value=12.8 unit=mm
